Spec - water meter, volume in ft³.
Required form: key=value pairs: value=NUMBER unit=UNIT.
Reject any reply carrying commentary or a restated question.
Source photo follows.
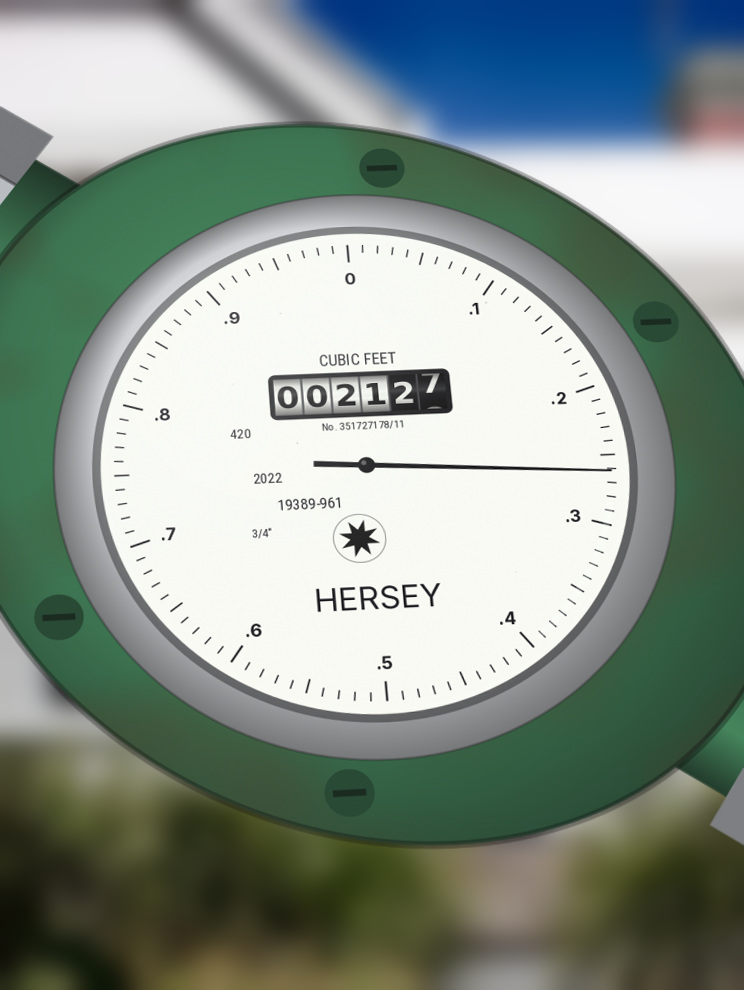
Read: value=2127.26 unit=ft³
